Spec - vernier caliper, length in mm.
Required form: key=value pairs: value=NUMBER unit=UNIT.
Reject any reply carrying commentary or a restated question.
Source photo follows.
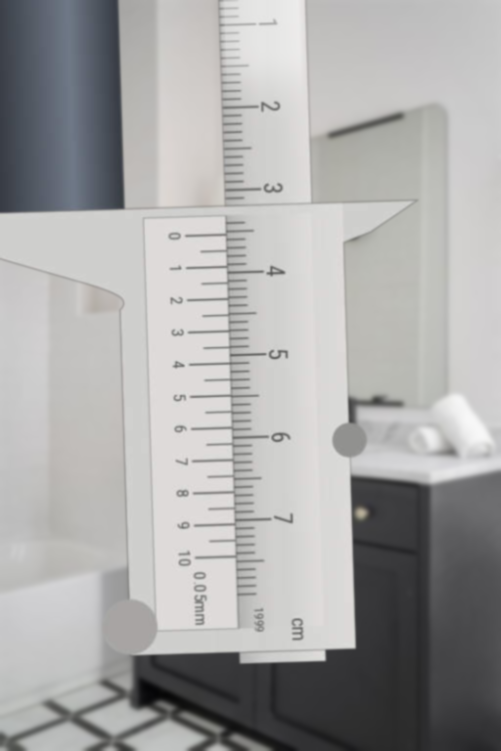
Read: value=35.4 unit=mm
